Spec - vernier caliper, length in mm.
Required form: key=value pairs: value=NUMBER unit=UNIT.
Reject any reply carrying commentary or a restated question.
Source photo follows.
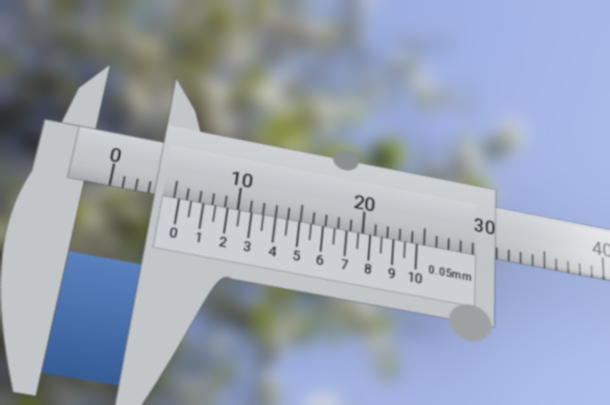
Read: value=5.4 unit=mm
